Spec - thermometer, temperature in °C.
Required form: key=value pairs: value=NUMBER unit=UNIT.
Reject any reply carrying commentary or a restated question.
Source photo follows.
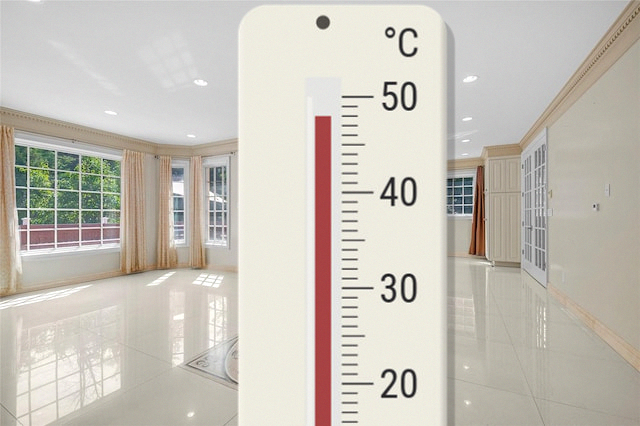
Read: value=48 unit=°C
